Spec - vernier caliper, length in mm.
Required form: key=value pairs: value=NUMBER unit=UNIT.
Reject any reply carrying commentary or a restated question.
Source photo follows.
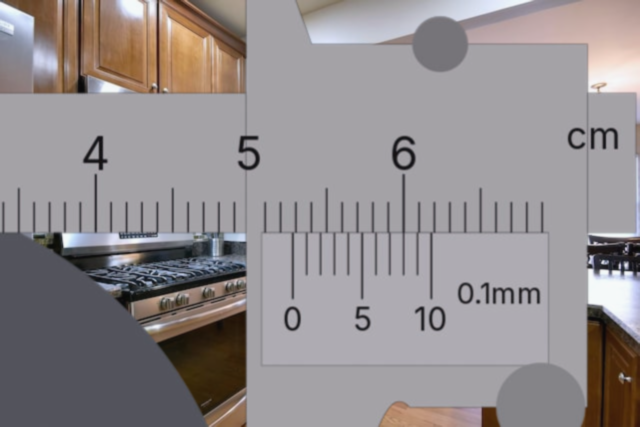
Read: value=52.8 unit=mm
